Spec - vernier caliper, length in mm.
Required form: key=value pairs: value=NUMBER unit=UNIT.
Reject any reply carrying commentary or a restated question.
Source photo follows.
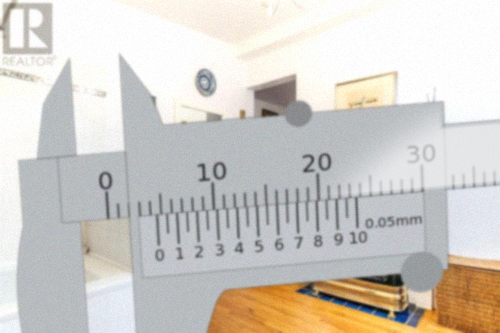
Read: value=4.6 unit=mm
